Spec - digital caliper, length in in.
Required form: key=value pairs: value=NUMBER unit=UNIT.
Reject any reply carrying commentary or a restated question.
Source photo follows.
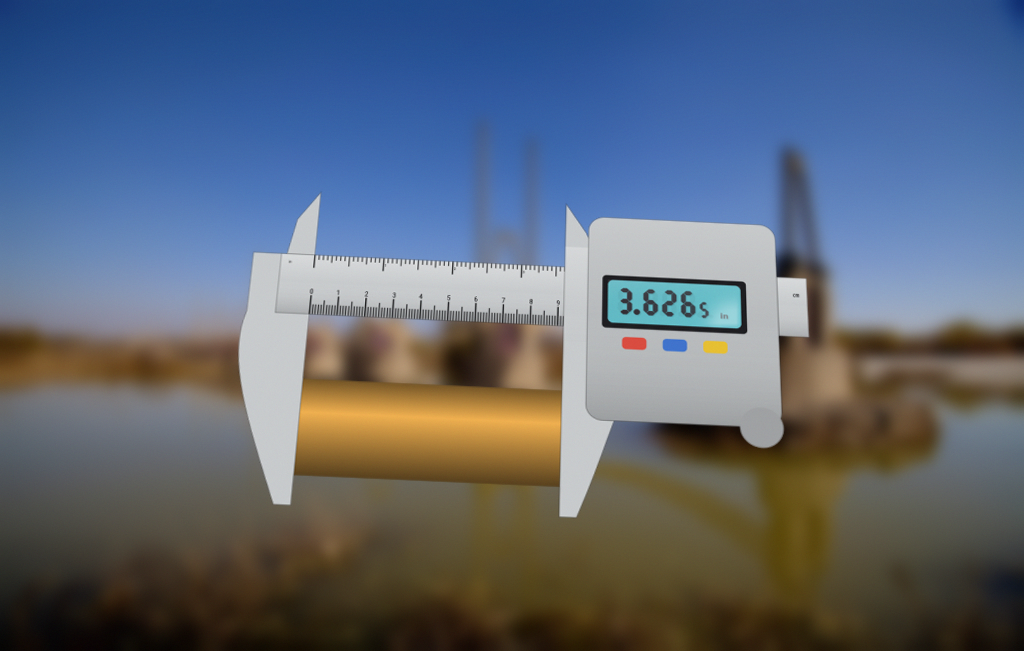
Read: value=3.6265 unit=in
